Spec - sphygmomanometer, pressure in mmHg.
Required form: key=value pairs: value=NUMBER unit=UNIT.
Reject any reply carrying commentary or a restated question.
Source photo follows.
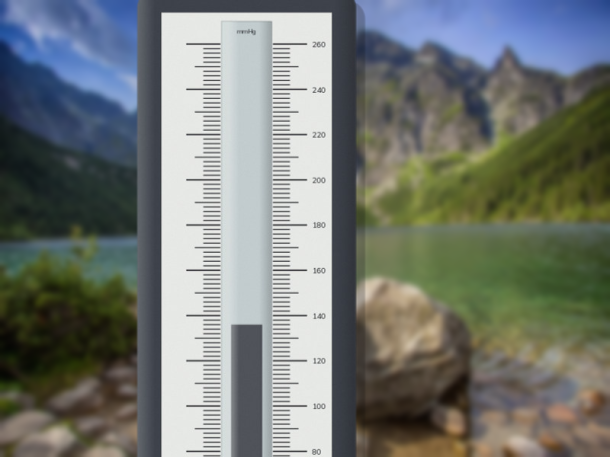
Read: value=136 unit=mmHg
